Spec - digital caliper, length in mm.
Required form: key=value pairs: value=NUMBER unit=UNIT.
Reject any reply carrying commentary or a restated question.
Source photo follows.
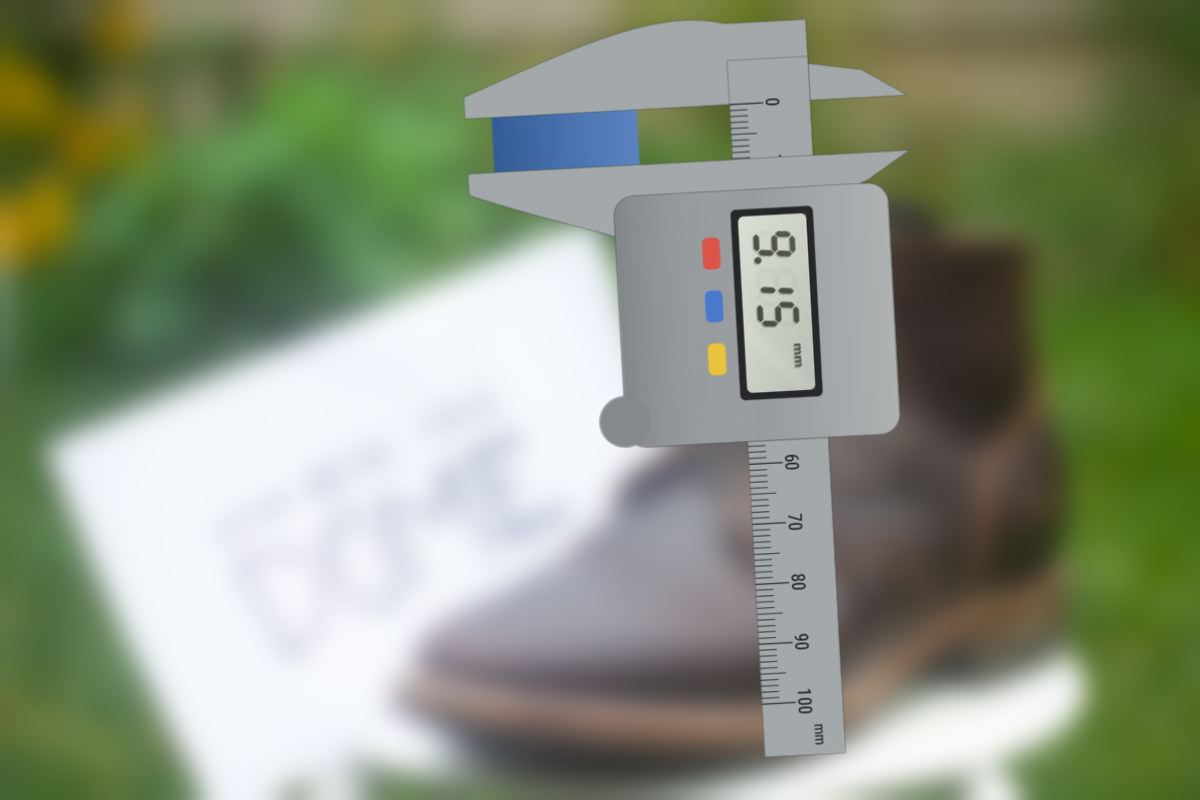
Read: value=9.15 unit=mm
